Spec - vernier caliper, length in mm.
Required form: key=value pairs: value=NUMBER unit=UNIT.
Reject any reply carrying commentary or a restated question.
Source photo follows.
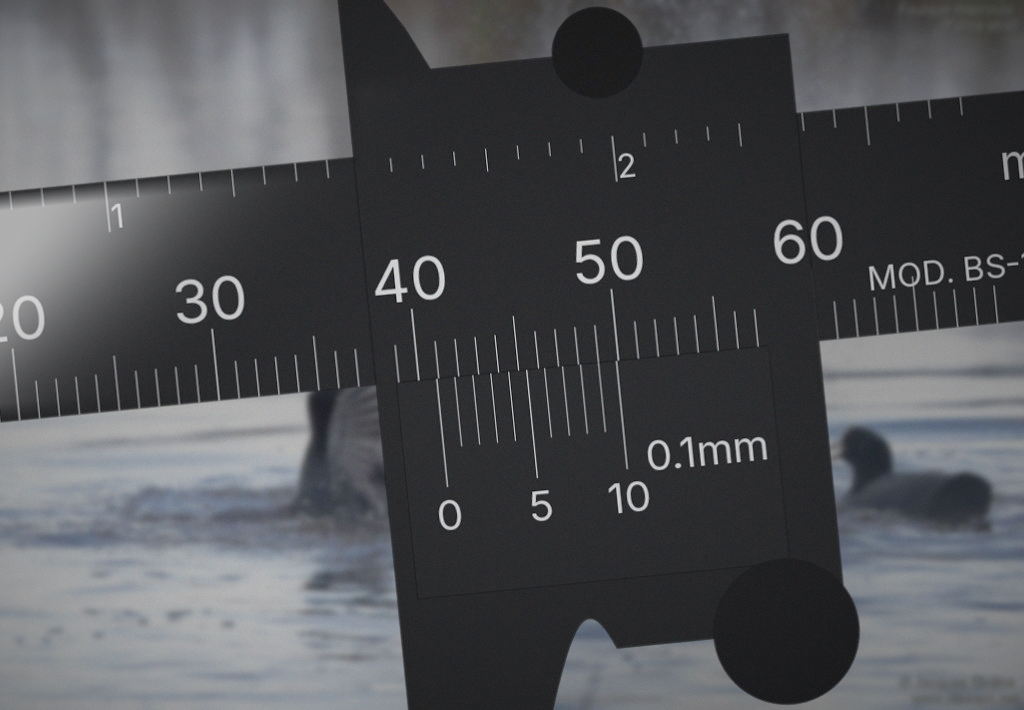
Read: value=40.9 unit=mm
